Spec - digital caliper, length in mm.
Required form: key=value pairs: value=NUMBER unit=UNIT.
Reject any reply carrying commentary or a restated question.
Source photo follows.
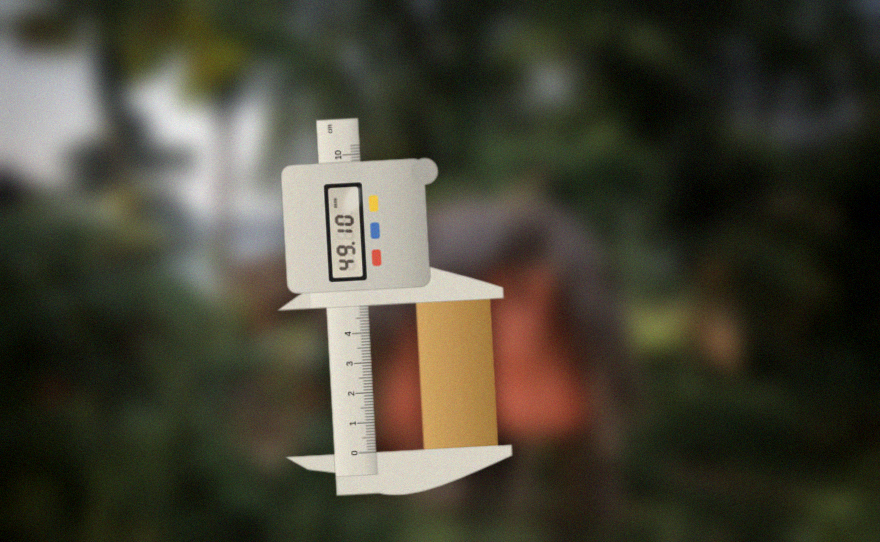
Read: value=49.10 unit=mm
